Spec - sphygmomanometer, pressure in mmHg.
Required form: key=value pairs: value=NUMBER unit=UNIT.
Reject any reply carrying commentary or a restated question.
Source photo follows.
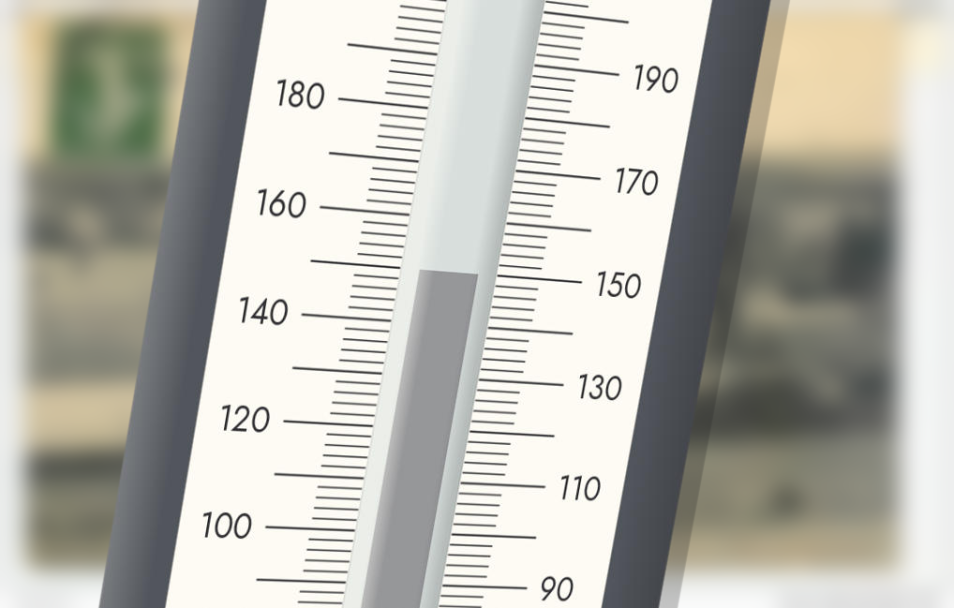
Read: value=150 unit=mmHg
